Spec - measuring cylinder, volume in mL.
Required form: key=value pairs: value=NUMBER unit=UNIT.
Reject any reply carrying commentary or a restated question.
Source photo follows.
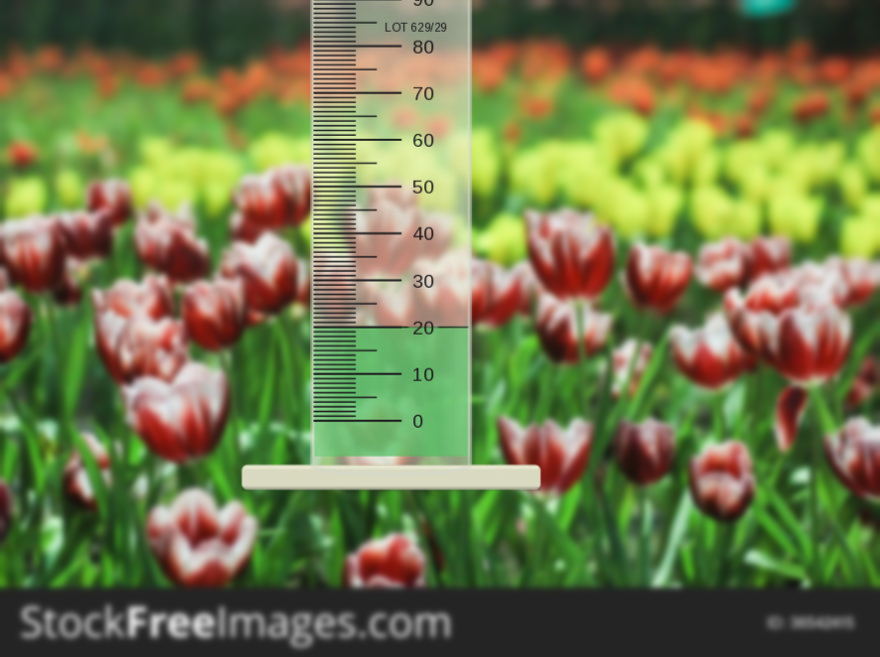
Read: value=20 unit=mL
